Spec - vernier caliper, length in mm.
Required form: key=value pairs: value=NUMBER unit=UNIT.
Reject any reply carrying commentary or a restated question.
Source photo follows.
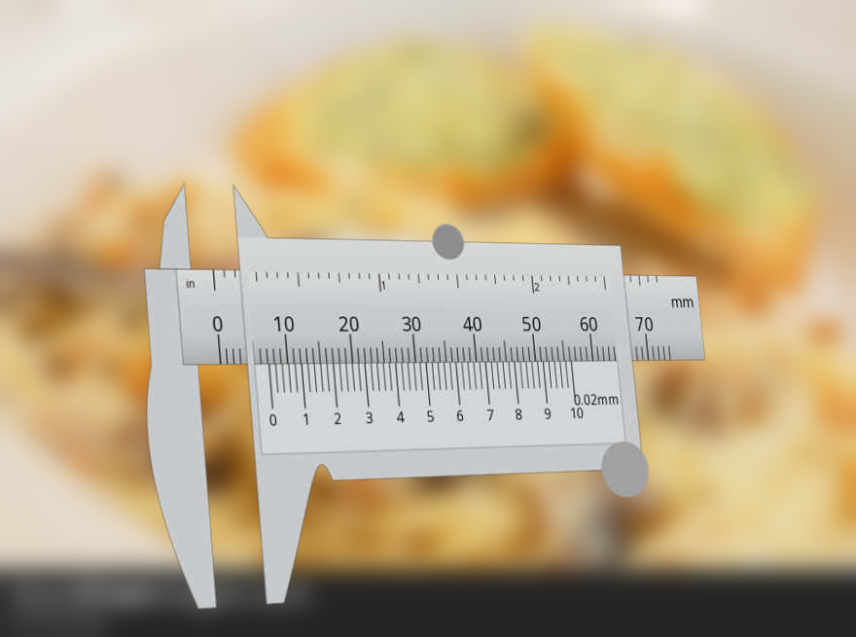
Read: value=7.2 unit=mm
